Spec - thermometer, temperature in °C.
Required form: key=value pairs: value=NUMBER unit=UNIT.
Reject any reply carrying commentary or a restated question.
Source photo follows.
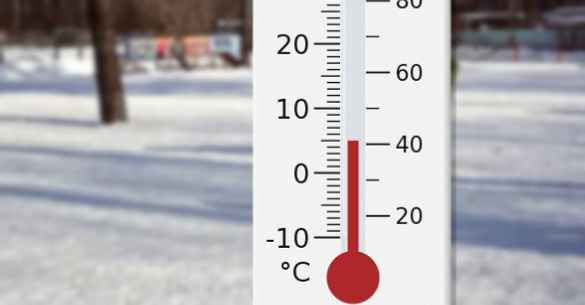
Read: value=5 unit=°C
